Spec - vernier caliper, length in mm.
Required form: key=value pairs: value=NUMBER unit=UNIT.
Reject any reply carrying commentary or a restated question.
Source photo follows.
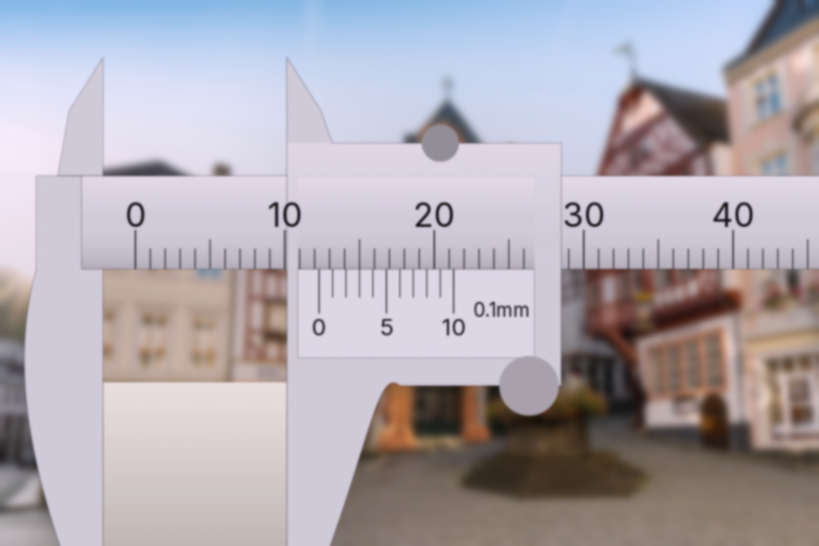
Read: value=12.3 unit=mm
